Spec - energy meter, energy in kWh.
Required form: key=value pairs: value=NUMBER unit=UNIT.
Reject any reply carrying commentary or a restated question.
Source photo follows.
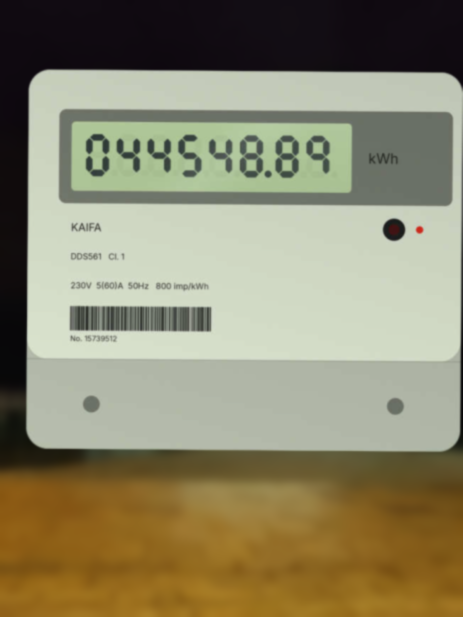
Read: value=44548.89 unit=kWh
